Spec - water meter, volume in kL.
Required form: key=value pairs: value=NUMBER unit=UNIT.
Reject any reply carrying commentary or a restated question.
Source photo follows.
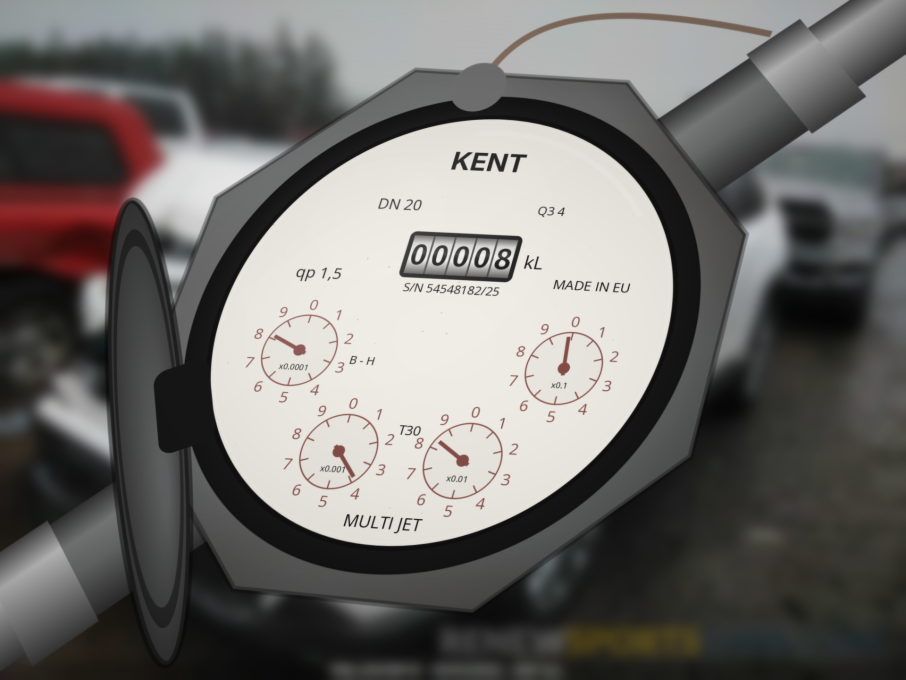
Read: value=7.9838 unit=kL
